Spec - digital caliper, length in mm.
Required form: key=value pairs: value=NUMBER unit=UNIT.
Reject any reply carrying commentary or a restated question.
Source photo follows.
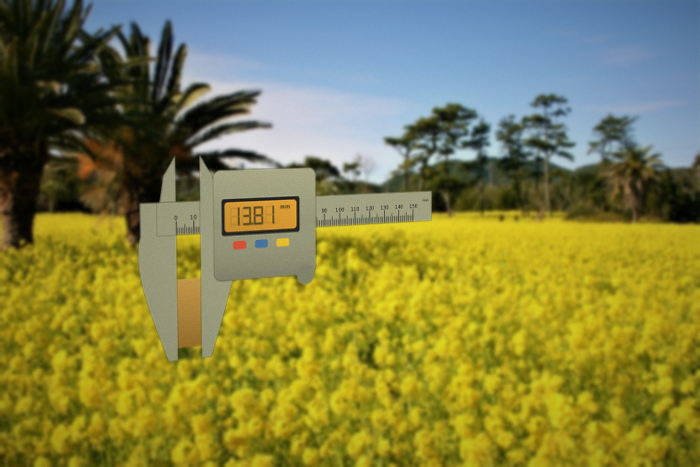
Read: value=13.81 unit=mm
